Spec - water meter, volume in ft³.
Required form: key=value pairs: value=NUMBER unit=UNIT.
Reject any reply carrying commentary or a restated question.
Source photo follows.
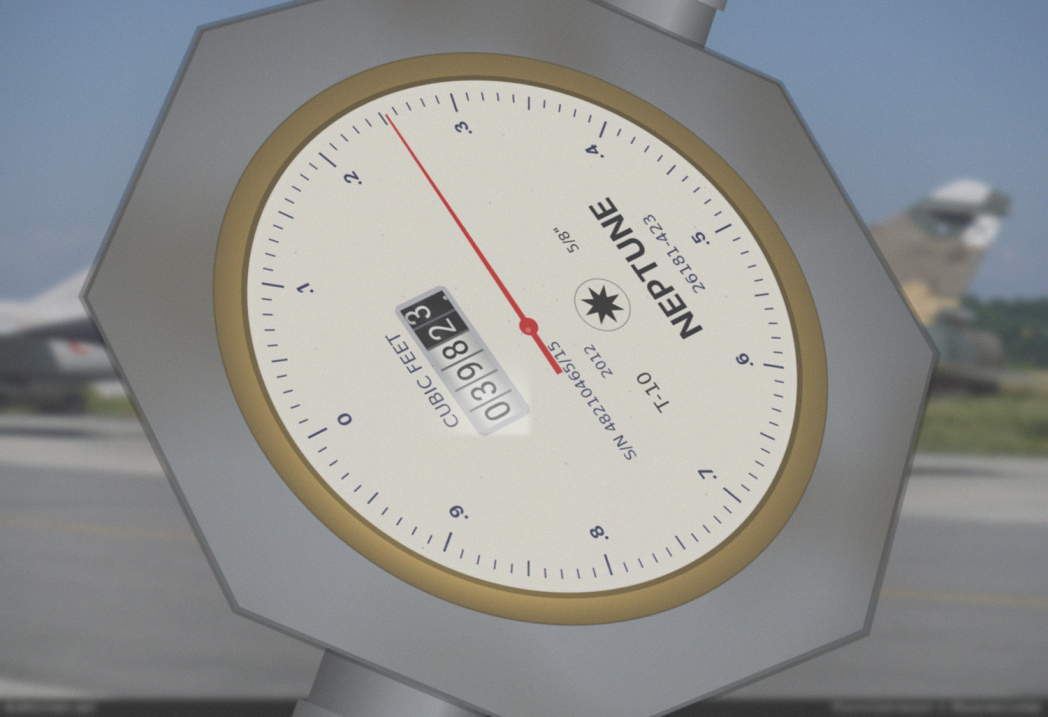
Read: value=39823.25 unit=ft³
